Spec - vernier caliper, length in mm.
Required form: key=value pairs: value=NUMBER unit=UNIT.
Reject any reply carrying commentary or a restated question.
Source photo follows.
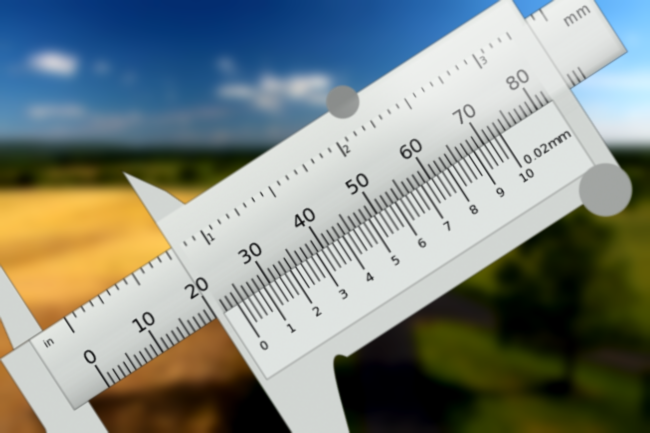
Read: value=24.0 unit=mm
